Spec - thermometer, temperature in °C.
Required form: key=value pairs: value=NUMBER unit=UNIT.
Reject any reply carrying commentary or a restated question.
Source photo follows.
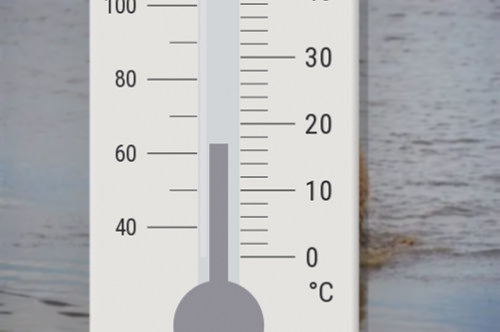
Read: value=17 unit=°C
